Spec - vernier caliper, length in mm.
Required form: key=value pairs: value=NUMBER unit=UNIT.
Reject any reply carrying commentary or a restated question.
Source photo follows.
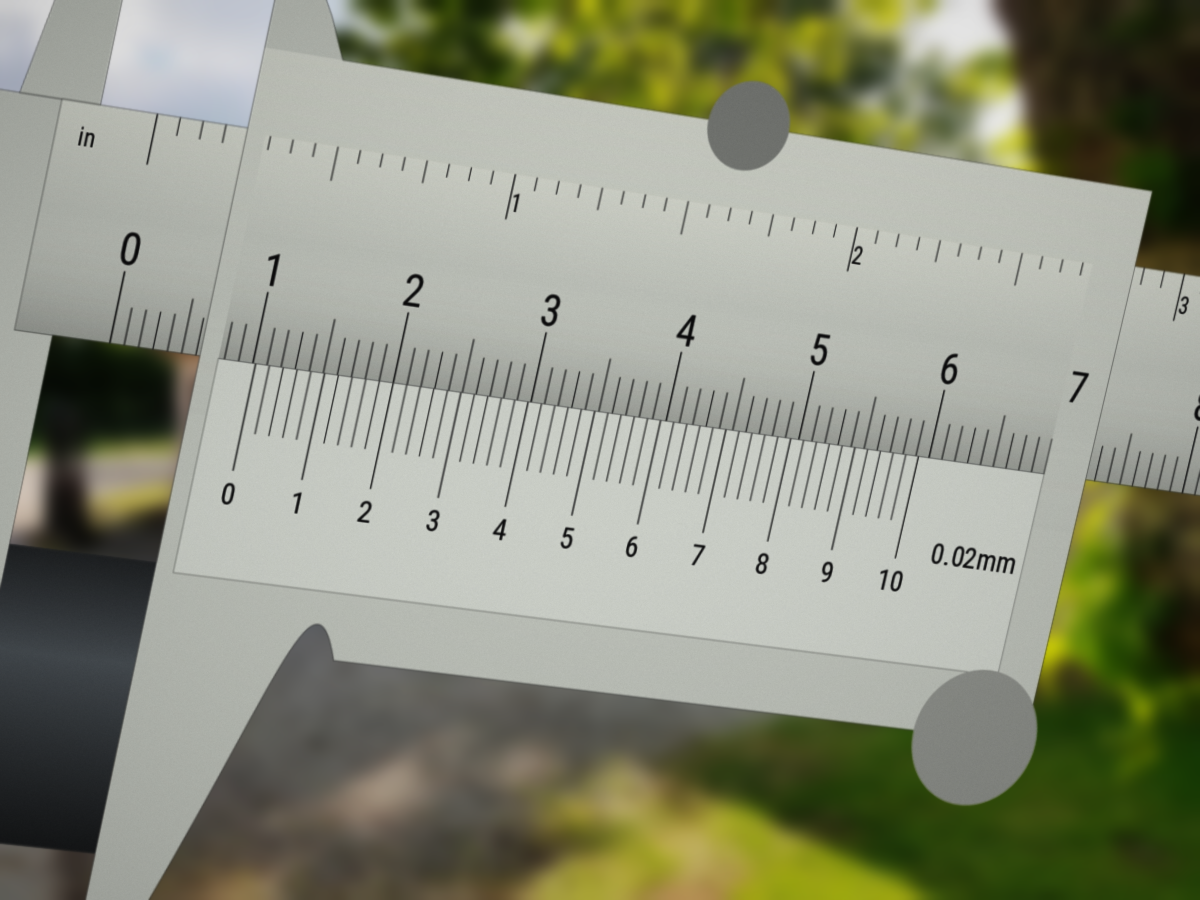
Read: value=10.2 unit=mm
